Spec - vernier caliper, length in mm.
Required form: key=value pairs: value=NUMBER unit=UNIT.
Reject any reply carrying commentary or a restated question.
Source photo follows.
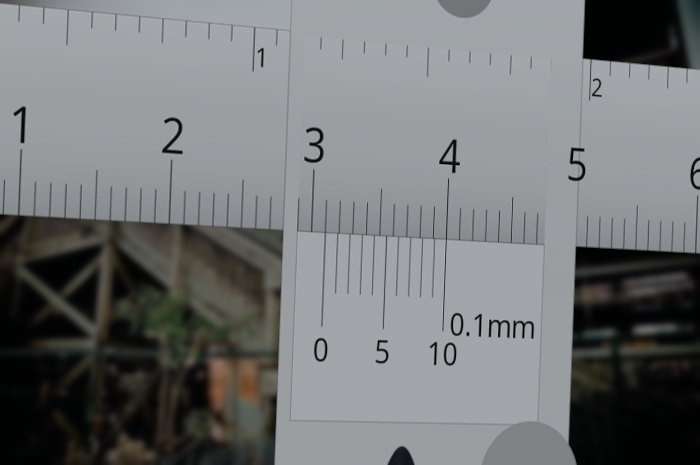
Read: value=31.0 unit=mm
